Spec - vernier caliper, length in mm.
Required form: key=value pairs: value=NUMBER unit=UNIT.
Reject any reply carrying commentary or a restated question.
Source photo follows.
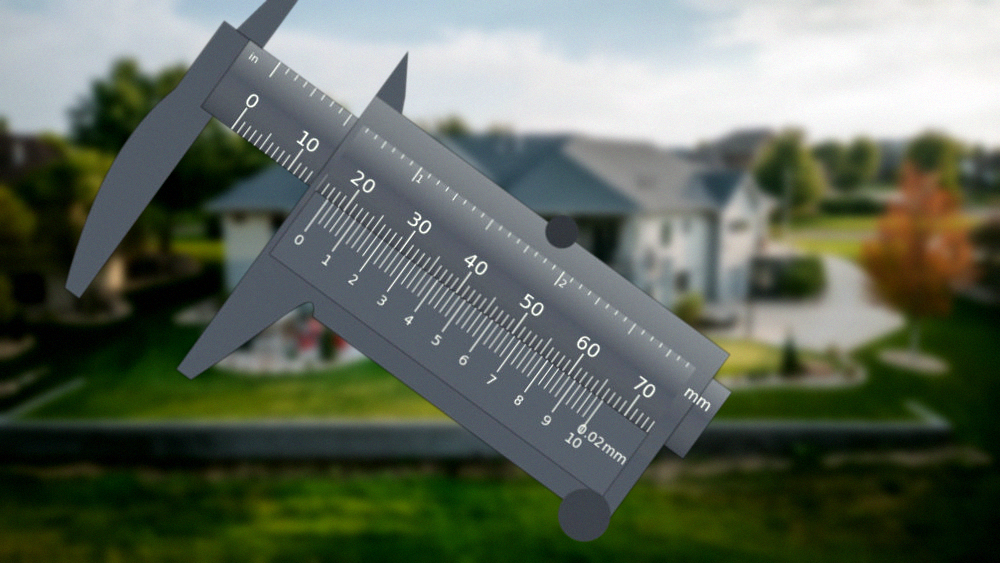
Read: value=17.2 unit=mm
